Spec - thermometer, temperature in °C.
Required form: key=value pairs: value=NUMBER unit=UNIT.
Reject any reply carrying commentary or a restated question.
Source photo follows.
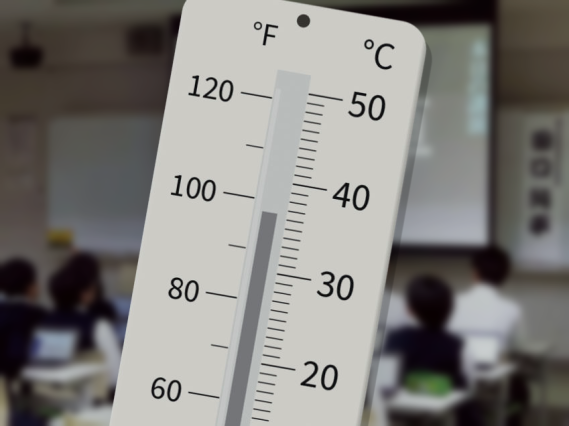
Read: value=36.5 unit=°C
